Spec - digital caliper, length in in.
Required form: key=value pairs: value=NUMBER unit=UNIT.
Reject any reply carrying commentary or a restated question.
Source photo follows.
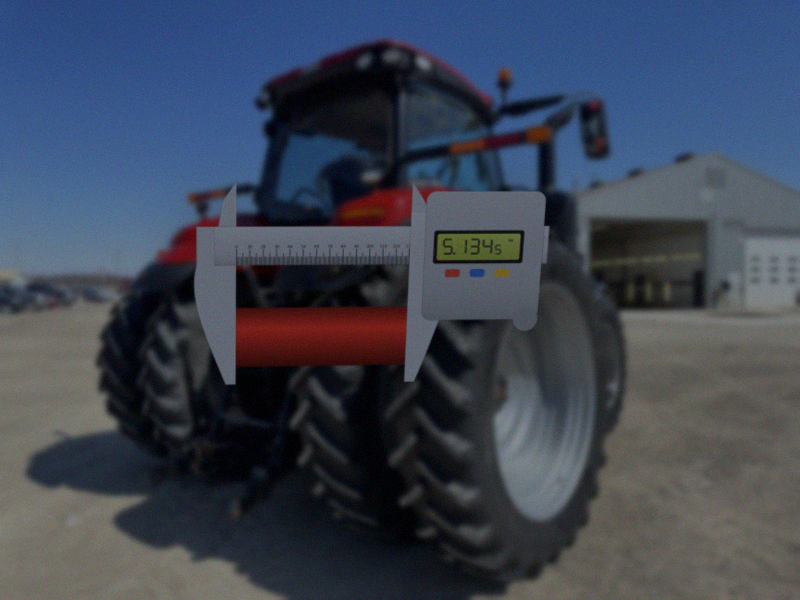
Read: value=5.1345 unit=in
